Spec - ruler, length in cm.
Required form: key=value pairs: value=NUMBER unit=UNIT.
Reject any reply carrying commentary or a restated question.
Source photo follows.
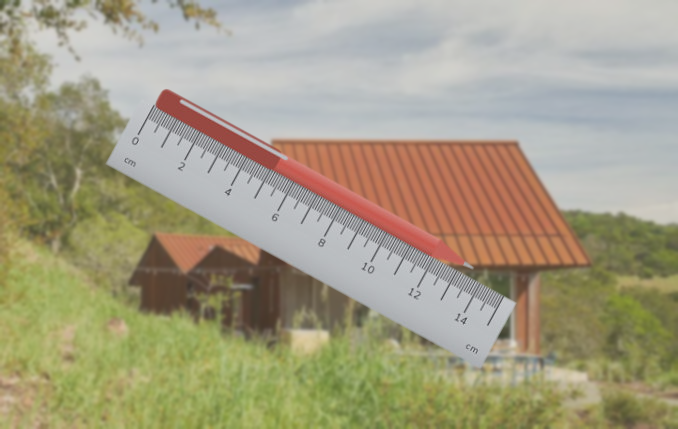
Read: value=13.5 unit=cm
